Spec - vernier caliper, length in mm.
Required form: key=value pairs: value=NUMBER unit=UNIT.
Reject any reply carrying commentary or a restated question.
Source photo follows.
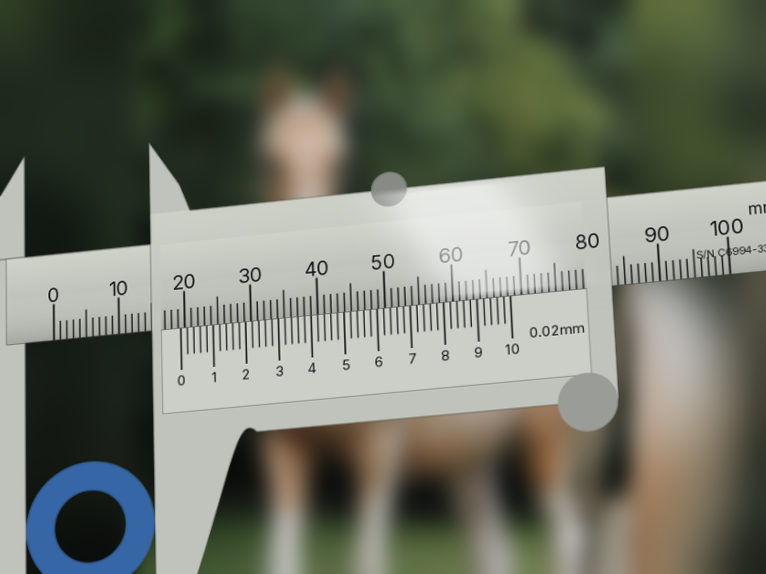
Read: value=19.4 unit=mm
